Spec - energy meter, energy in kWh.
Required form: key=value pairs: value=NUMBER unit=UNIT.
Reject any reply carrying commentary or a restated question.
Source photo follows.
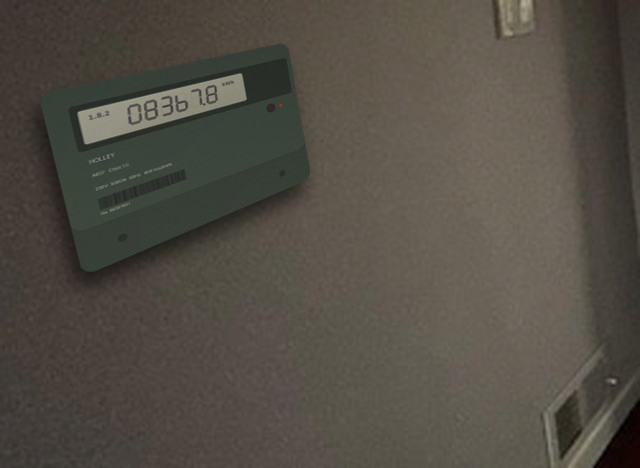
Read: value=8367.8 unit=kWh
